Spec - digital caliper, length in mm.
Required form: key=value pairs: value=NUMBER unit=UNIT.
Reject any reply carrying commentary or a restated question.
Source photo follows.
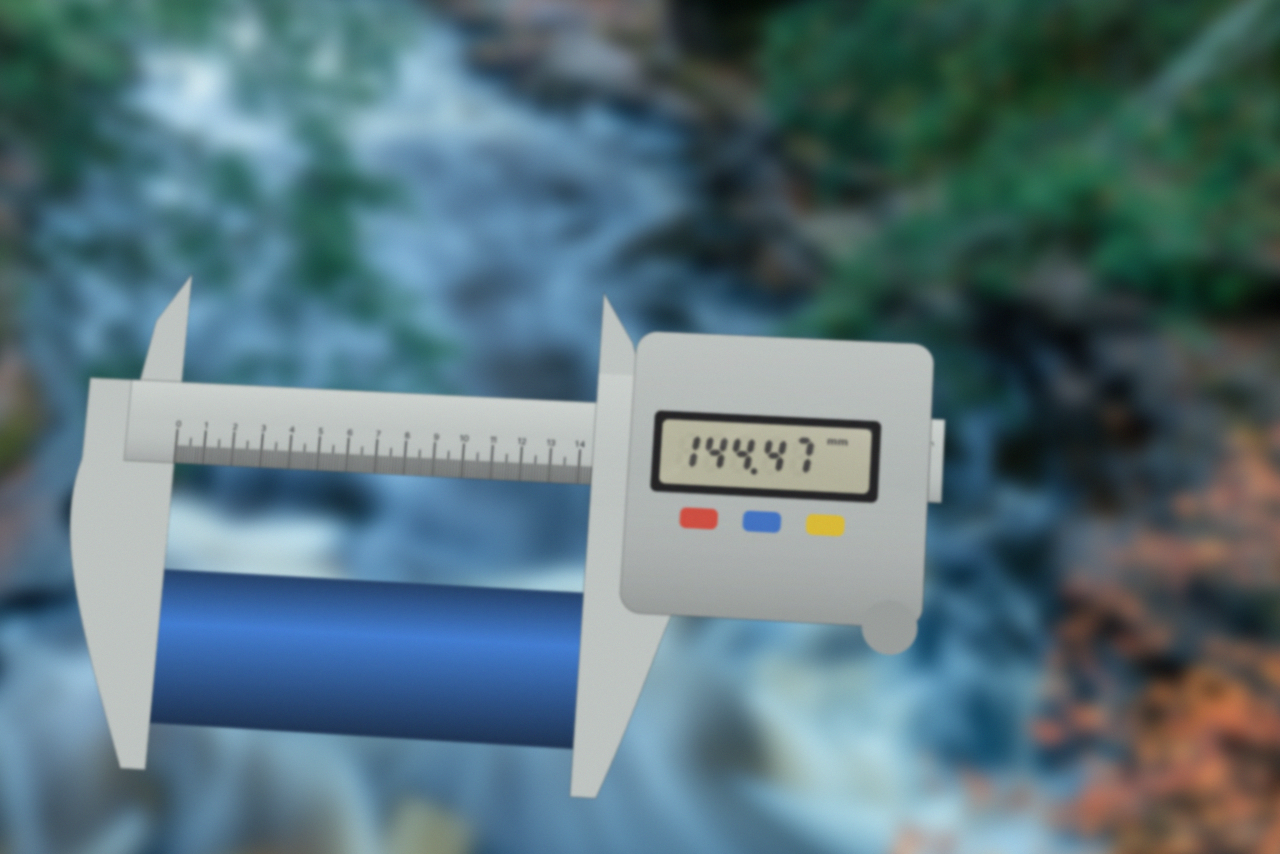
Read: value=144.47 unit=mm
